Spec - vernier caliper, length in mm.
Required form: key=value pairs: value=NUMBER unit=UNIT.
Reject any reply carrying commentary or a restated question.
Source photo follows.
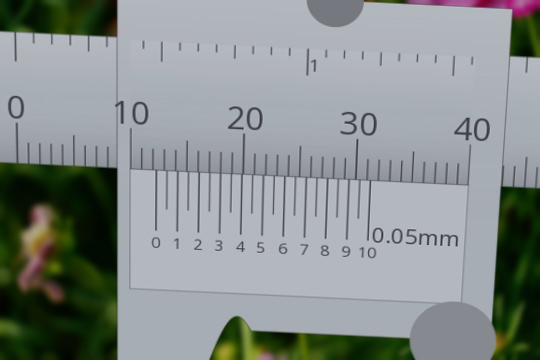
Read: value=12.3 unit=mm
